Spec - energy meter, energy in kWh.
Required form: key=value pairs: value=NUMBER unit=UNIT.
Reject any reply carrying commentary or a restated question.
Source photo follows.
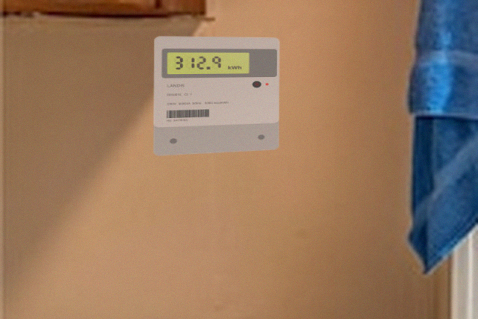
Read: value=312.9 unit=kWh
